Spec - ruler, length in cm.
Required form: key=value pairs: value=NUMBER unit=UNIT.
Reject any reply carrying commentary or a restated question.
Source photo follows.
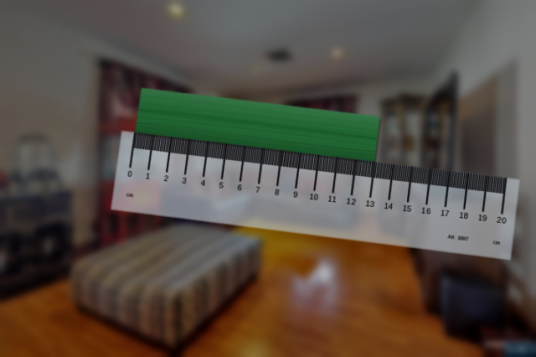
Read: value=13 unit=cm
